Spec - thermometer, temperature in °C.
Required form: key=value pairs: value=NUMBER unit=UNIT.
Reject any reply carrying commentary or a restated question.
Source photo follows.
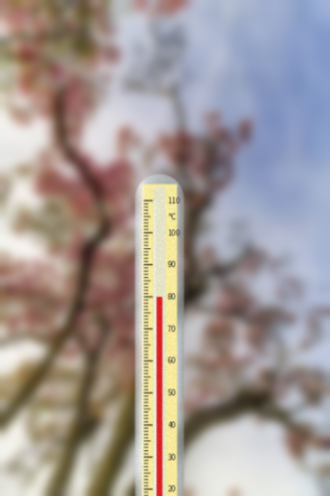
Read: value=80 unit=°C
